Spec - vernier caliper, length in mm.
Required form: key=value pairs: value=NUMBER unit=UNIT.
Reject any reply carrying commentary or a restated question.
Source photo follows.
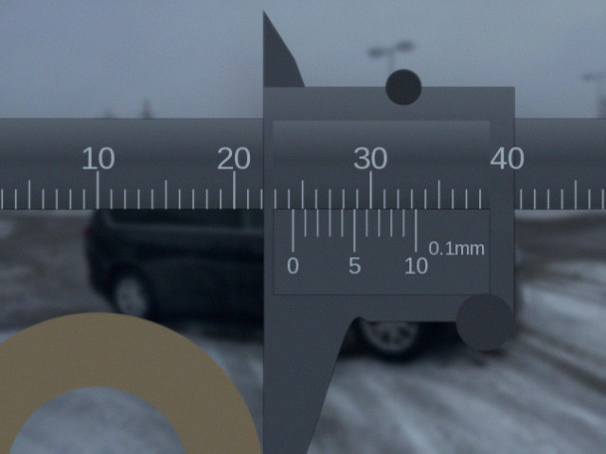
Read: value=24.3 unit=mm
